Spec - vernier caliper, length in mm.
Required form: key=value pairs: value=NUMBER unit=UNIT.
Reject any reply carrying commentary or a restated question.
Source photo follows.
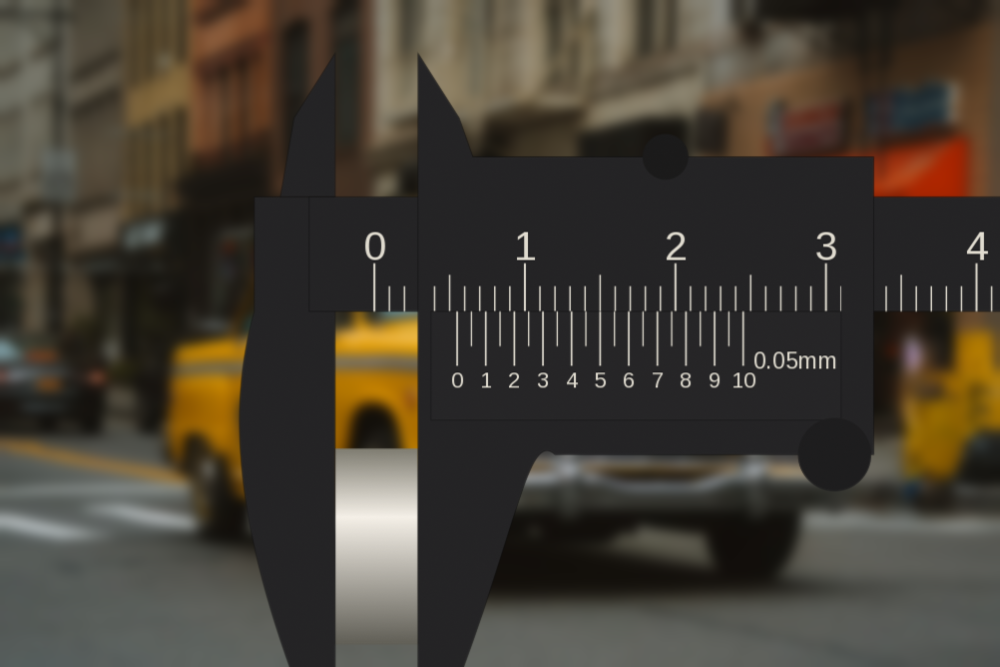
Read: value=5.5 unit=mm
